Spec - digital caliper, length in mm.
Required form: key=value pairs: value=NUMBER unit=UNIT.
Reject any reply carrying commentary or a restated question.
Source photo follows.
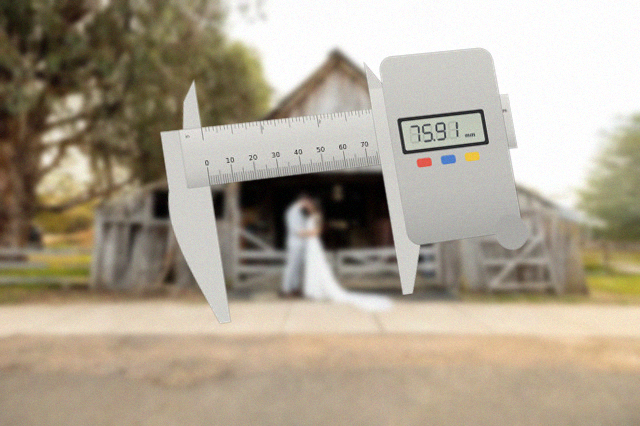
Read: value=75.91 unit=mm
